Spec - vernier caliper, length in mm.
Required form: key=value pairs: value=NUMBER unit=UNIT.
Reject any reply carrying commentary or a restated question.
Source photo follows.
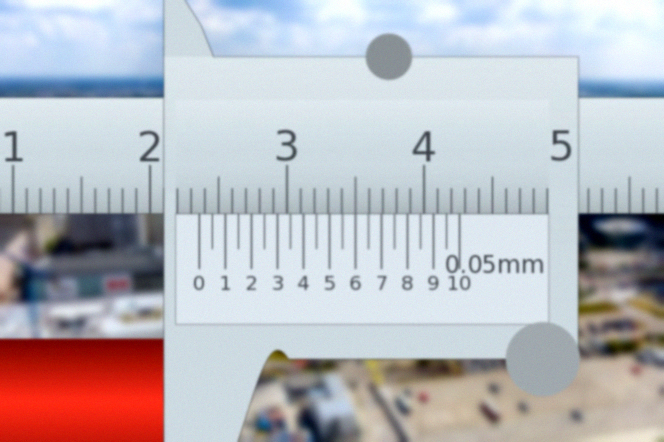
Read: value=23.6 unit=mm
